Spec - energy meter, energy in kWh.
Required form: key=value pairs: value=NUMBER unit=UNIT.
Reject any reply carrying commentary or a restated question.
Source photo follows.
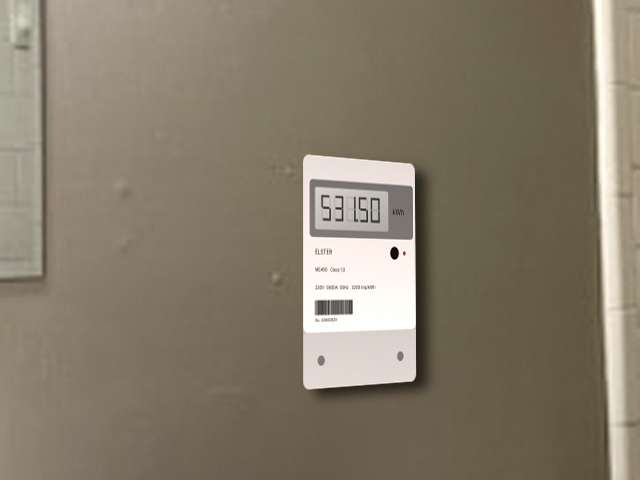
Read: value=531.50 unit=kWh
